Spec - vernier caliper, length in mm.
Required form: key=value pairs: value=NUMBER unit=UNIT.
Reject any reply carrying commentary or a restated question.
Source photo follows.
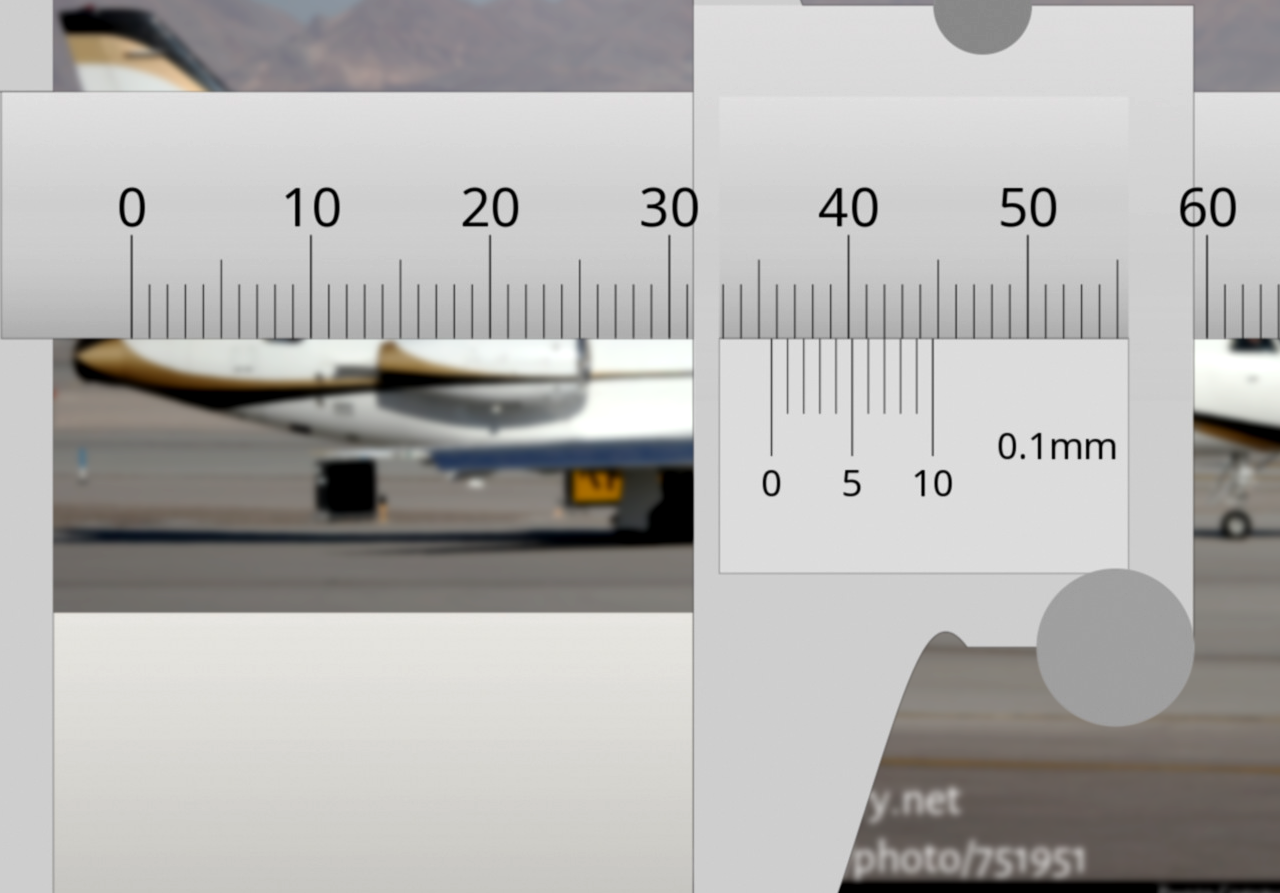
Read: value=35.7 unit=mm
